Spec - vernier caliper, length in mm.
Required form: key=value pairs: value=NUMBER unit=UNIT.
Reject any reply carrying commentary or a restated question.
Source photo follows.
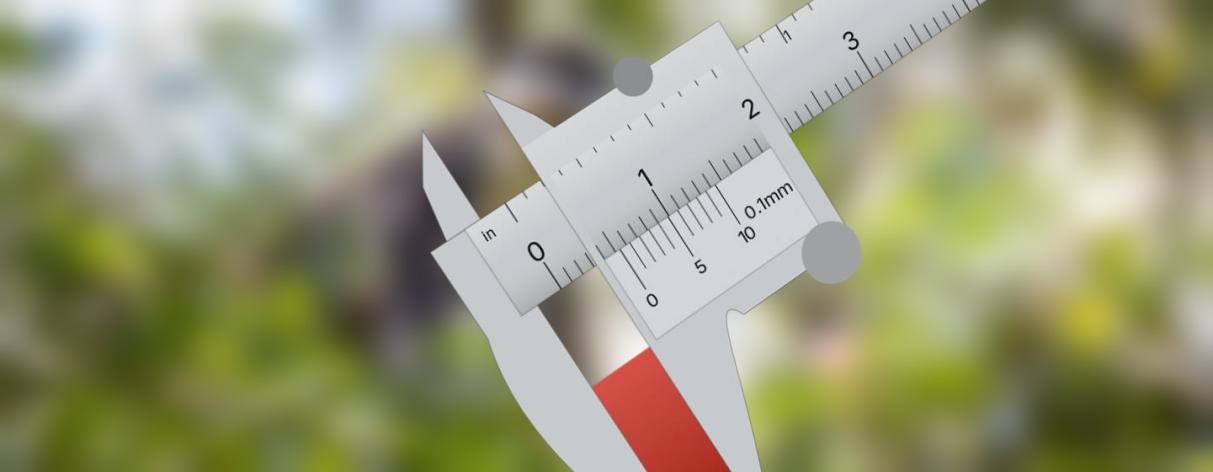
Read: value=5.4 unit=mm
